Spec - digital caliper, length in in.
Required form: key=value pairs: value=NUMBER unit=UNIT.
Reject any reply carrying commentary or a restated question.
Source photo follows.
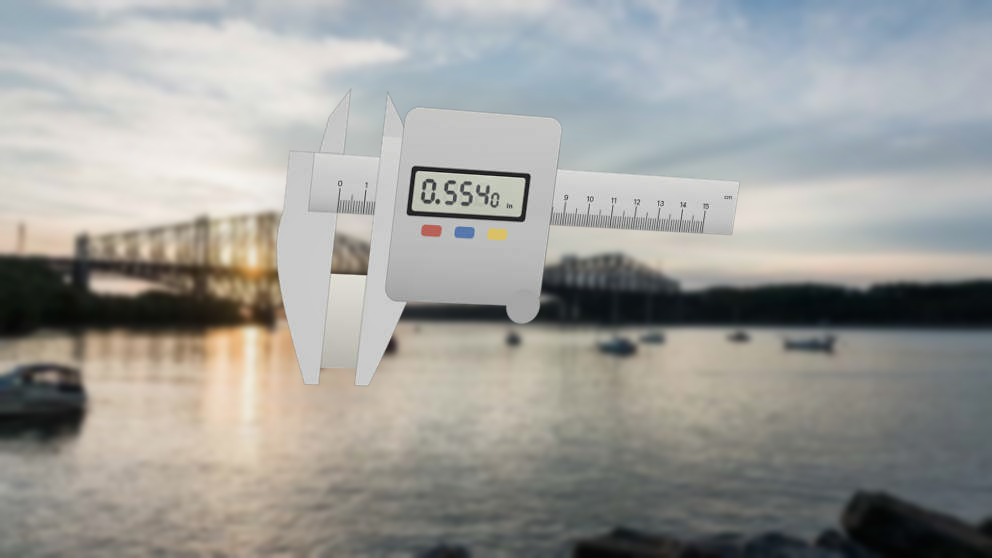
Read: value=0.5540 unit=in
